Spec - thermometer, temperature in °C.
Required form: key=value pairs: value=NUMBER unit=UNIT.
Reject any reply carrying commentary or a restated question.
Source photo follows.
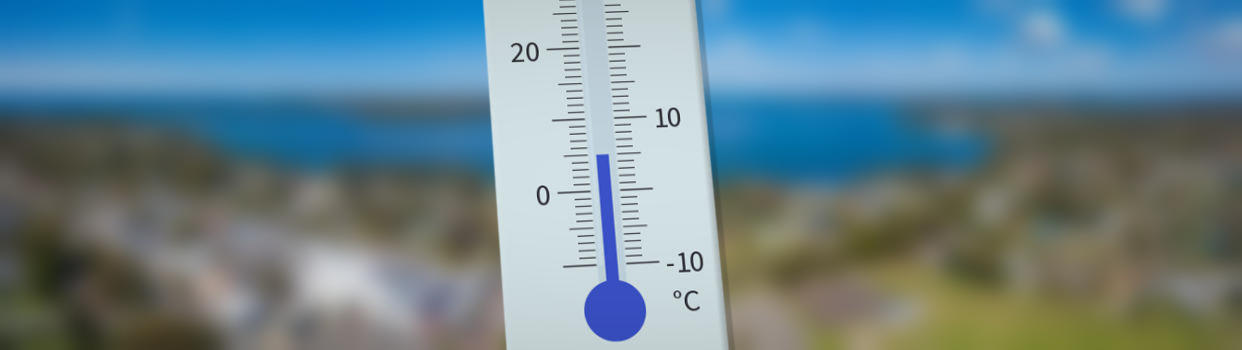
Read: value=5 unit=°C
